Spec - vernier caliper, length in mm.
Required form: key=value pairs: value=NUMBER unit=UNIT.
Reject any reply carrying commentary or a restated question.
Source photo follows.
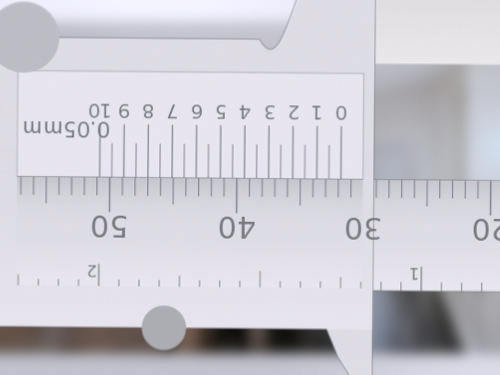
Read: value=31.8 unit=mm
